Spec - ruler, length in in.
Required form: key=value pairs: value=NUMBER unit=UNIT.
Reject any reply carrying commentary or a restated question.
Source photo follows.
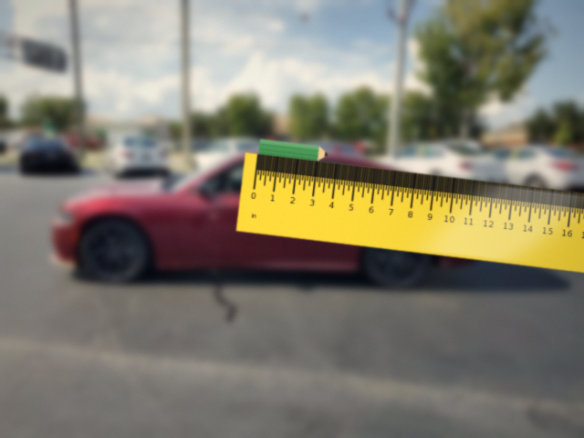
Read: value=3.5 unit=in
